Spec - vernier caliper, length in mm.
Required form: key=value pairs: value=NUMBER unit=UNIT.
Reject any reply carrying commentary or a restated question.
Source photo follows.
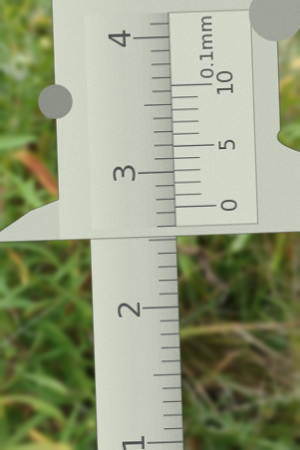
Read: value=27.4 unit=mm
